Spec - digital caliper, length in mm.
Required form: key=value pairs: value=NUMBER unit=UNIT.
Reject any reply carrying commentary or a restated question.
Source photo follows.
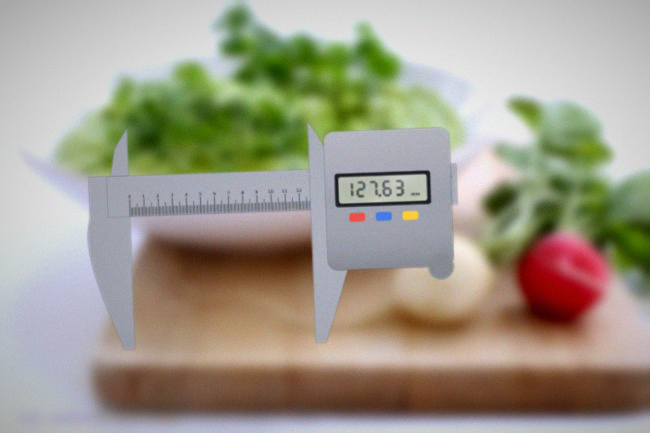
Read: value=127.63 unit=mm
